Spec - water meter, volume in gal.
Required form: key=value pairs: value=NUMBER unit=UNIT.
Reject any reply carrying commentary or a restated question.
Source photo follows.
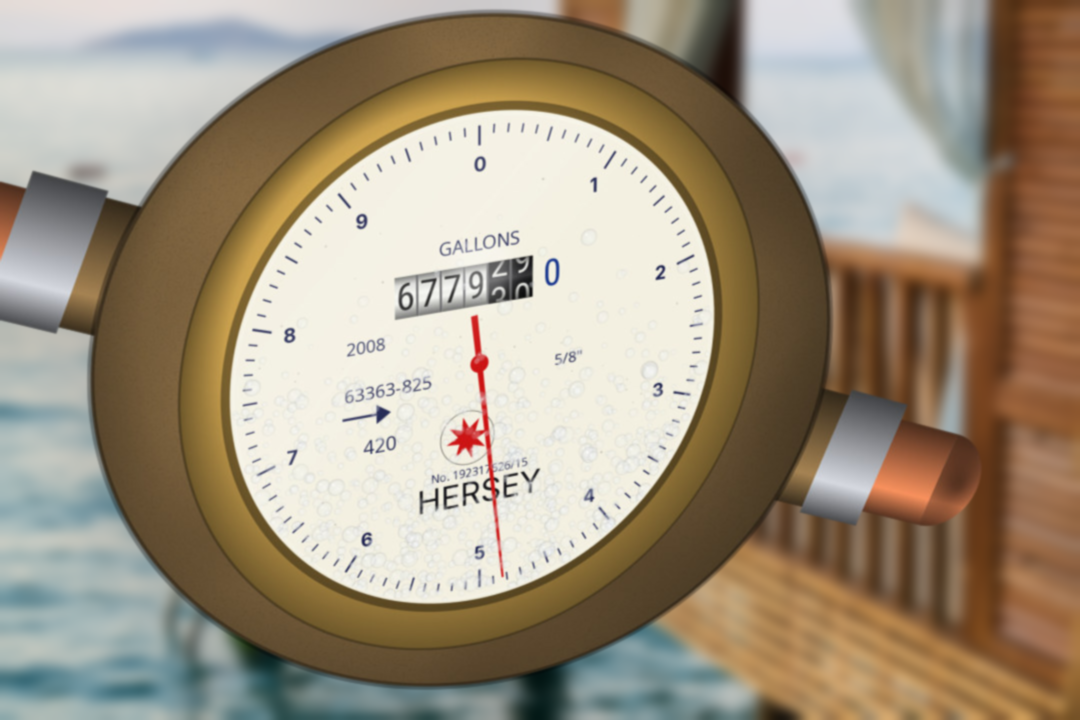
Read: value=6779294.8 unit=gal
